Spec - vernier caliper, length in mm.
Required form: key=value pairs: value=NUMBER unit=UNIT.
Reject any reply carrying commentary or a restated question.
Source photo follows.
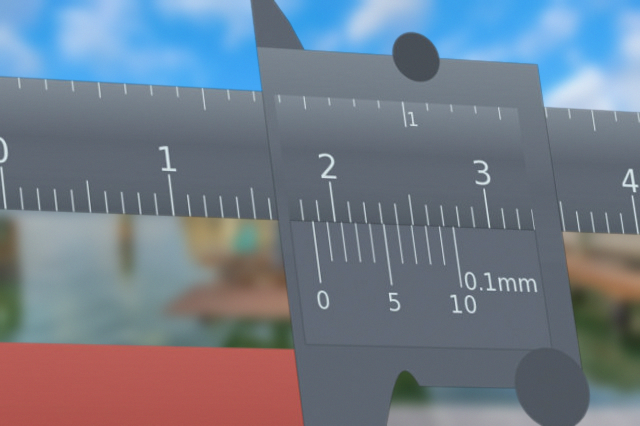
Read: value=18.6 unit=mm
